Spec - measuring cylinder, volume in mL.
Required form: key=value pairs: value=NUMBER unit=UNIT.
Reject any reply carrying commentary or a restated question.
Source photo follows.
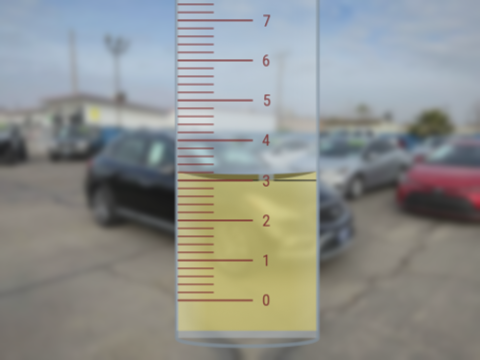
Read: value=3 unit=mL
